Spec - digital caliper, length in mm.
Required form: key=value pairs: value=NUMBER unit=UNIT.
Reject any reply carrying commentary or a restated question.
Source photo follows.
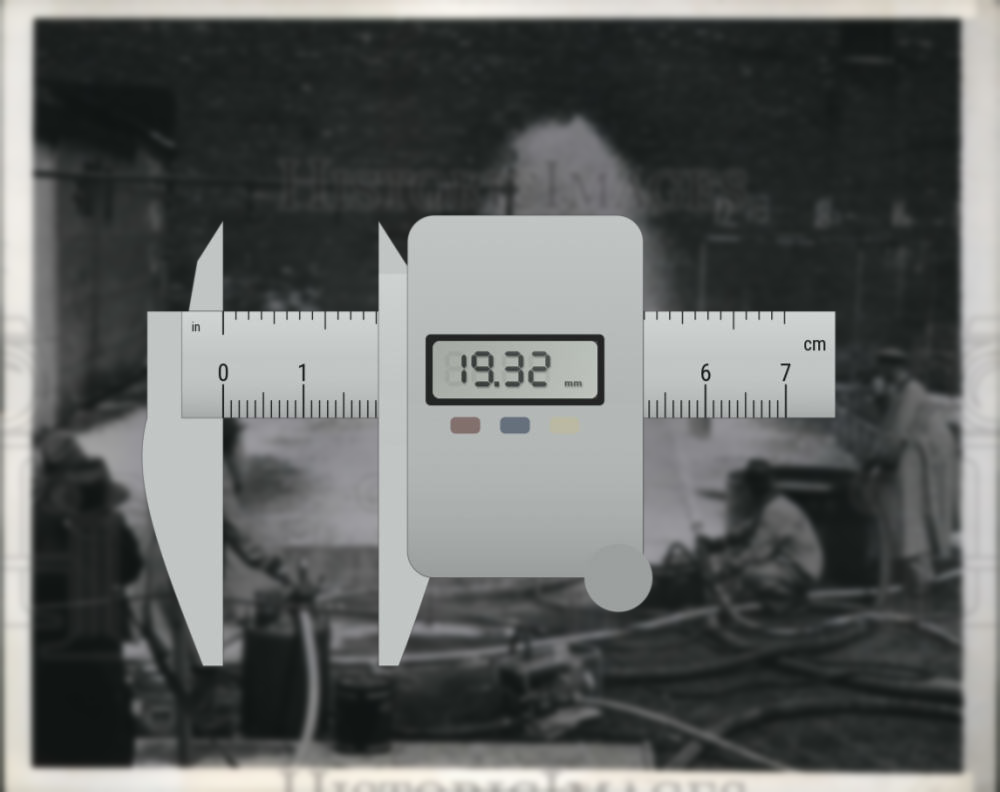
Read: value=19.32 unit=mm
